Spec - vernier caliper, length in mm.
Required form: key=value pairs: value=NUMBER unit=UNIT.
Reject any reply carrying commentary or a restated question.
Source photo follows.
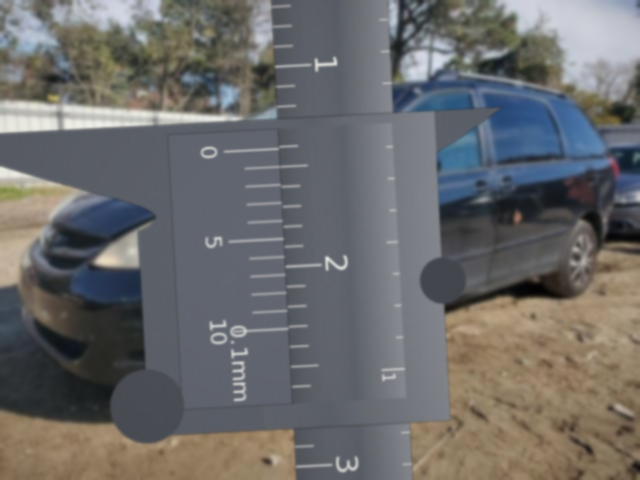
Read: value=14.1 unit=mm
